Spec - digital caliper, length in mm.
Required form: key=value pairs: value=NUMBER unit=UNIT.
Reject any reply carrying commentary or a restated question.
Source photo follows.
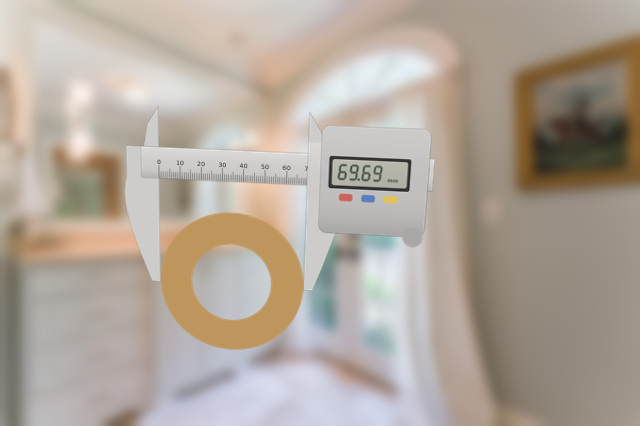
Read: value=69.69 unit=mm
